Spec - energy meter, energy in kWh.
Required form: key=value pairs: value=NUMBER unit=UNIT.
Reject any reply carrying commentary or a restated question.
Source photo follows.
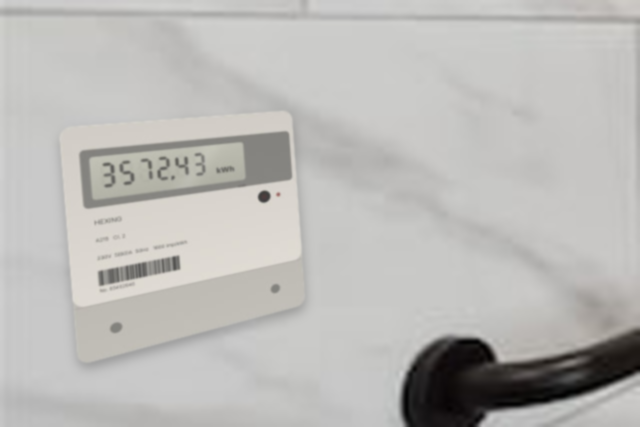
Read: value=3572.43 unit=kWh
